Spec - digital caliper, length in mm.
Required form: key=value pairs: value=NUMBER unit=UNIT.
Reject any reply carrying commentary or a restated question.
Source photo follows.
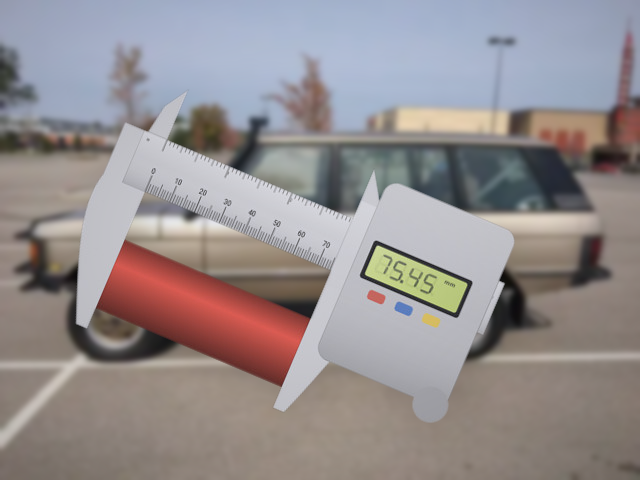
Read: value=75.45 unit=mm
